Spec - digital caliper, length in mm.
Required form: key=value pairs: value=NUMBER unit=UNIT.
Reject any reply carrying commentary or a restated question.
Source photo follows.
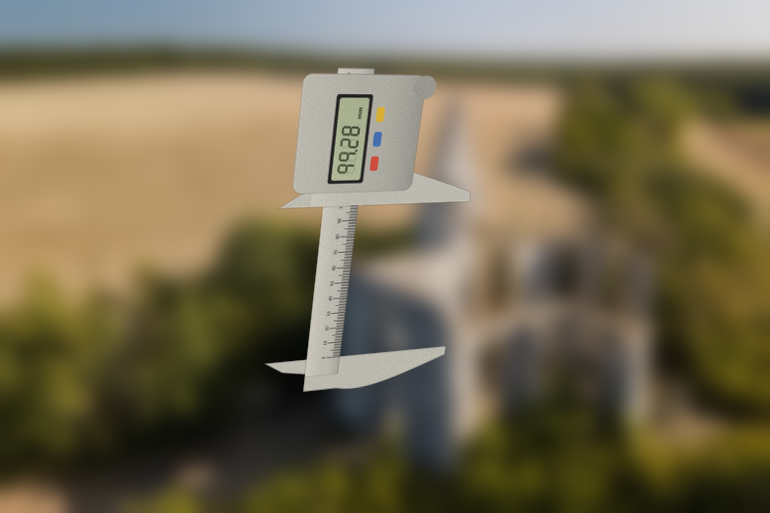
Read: value=99.28 unit=mm
